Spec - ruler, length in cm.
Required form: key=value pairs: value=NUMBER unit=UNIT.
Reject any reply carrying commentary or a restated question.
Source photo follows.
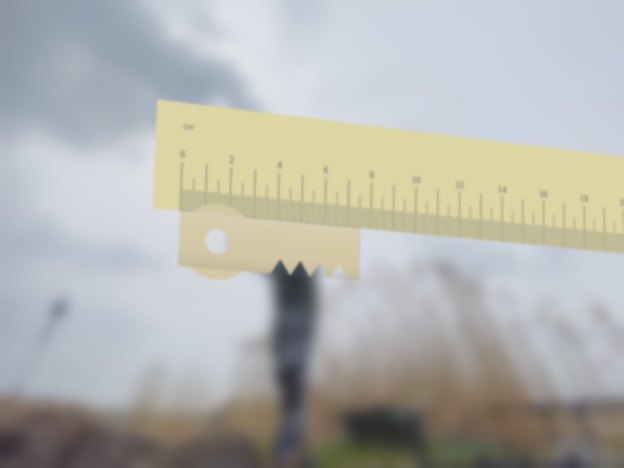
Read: value=7.5 unit=cm
